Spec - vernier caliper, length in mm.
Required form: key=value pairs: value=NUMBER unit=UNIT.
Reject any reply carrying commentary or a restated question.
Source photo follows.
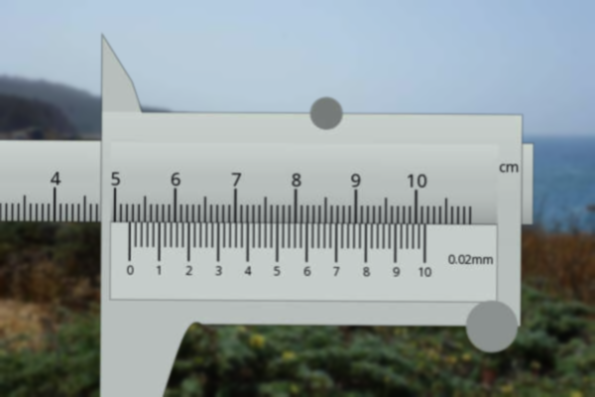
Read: value=52.5 unit=mm
